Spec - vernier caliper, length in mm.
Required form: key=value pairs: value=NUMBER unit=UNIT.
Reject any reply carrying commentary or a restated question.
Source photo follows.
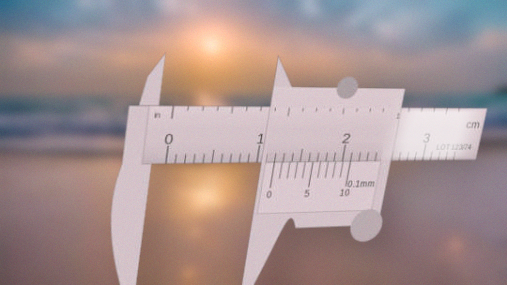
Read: value=12.0 unit=mm
